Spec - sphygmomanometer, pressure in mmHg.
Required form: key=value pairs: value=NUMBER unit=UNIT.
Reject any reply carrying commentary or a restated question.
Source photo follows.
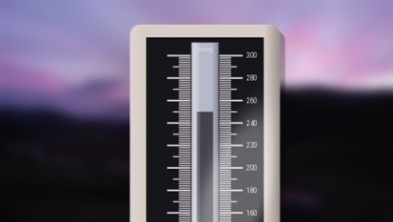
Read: value=250 unit=mmHg
